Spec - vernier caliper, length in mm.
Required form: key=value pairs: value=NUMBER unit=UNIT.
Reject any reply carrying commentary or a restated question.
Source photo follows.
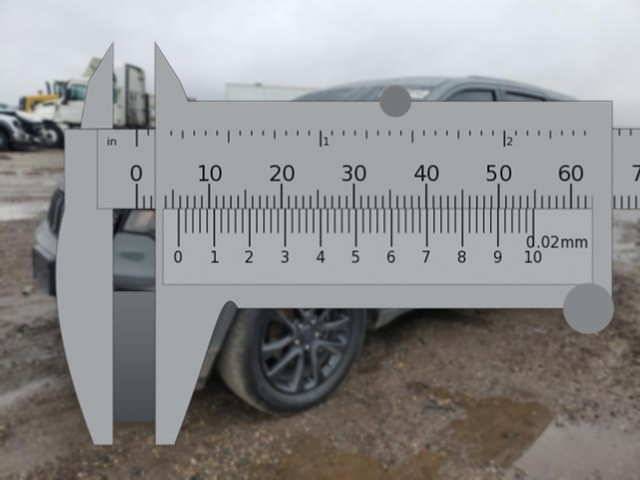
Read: value=5.8 unit=mm
